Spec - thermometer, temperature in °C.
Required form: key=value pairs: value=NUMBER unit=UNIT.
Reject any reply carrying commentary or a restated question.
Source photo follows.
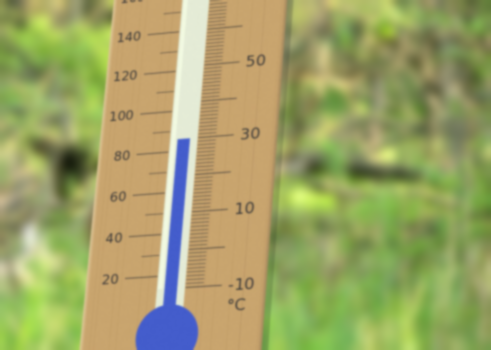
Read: value=30 unit=°C
